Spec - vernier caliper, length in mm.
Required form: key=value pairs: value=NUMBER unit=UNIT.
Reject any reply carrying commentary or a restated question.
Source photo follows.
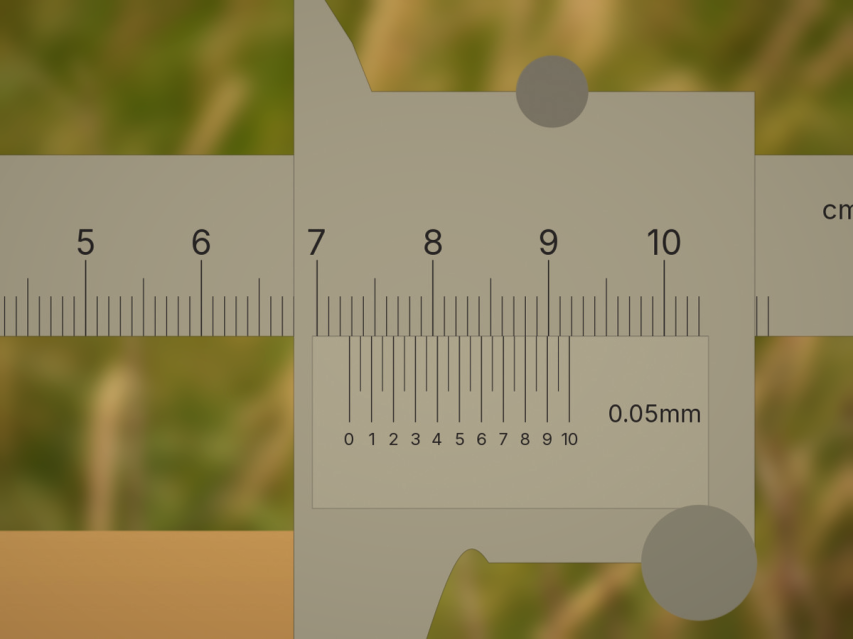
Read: value=72.8 unit=mm
